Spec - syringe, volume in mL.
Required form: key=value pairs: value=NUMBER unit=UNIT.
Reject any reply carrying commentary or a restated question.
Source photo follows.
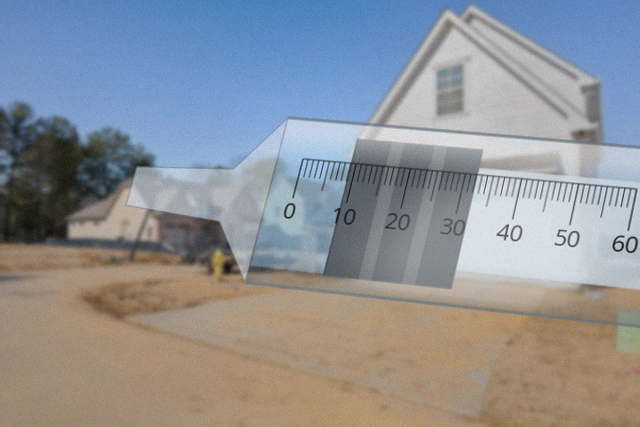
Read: value=9 unit=mL
